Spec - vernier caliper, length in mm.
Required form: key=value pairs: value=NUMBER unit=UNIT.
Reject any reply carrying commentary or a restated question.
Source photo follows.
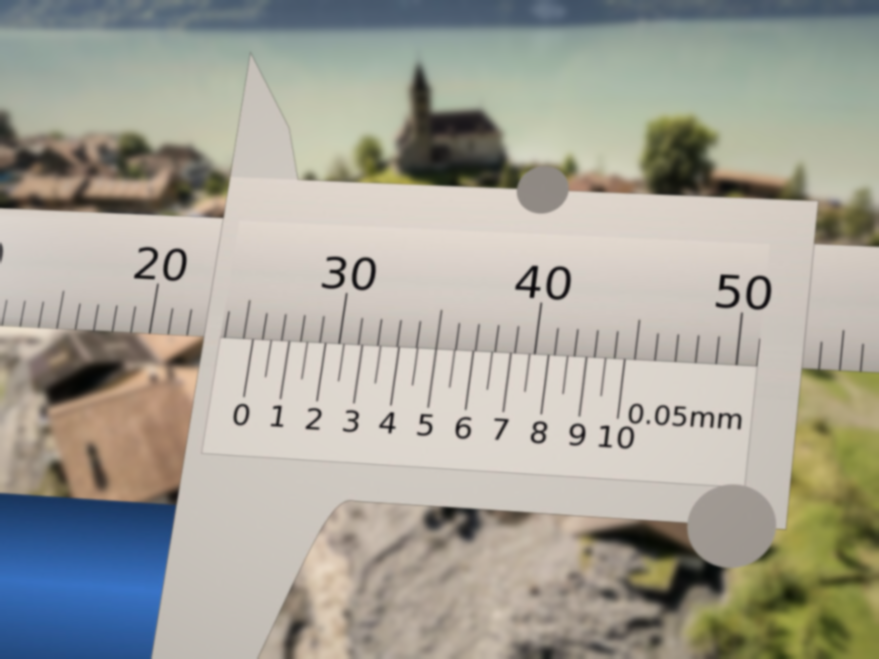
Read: value=25.5 unit=mm
